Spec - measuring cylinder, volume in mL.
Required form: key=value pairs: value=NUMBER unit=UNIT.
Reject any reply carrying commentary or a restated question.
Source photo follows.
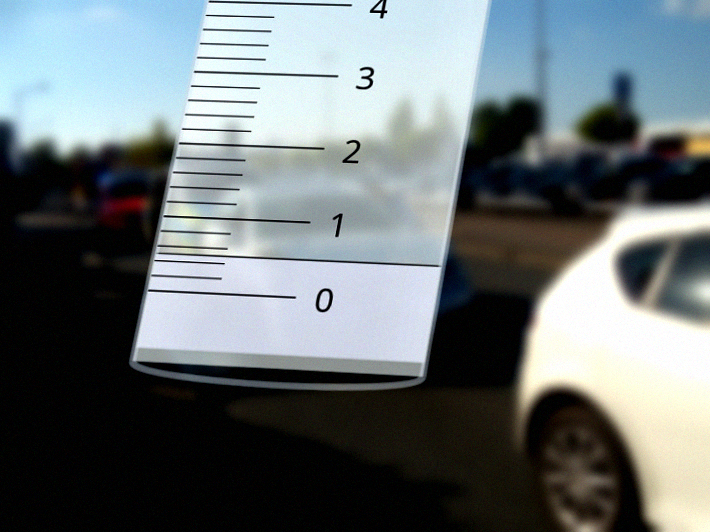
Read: value=0.5 unit=mL
